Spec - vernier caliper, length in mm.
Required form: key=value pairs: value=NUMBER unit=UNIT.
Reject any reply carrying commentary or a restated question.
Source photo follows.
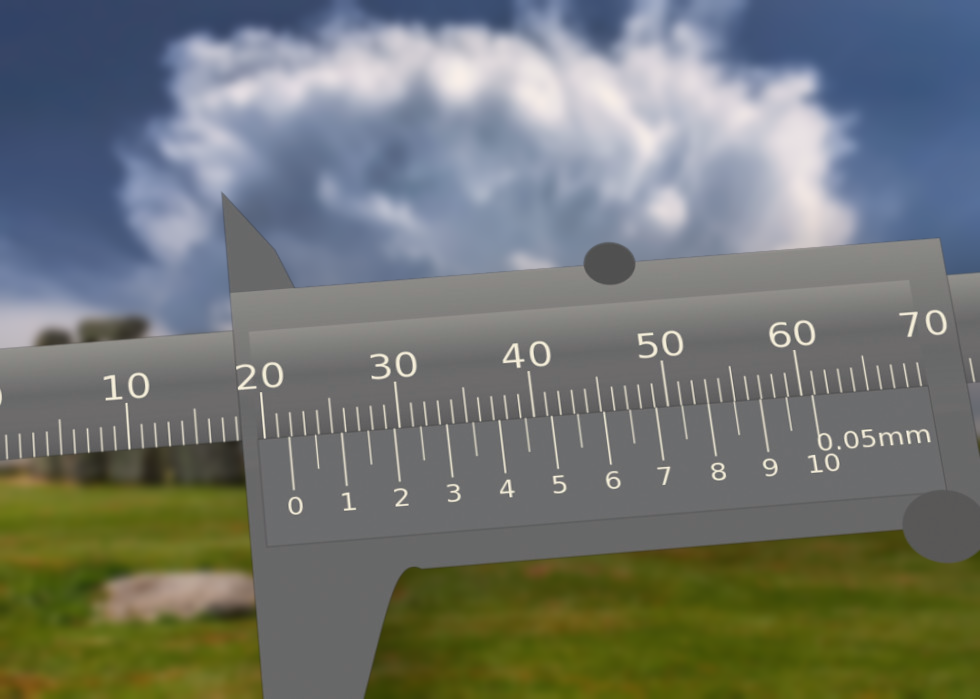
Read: value=21.8 unit=mm
